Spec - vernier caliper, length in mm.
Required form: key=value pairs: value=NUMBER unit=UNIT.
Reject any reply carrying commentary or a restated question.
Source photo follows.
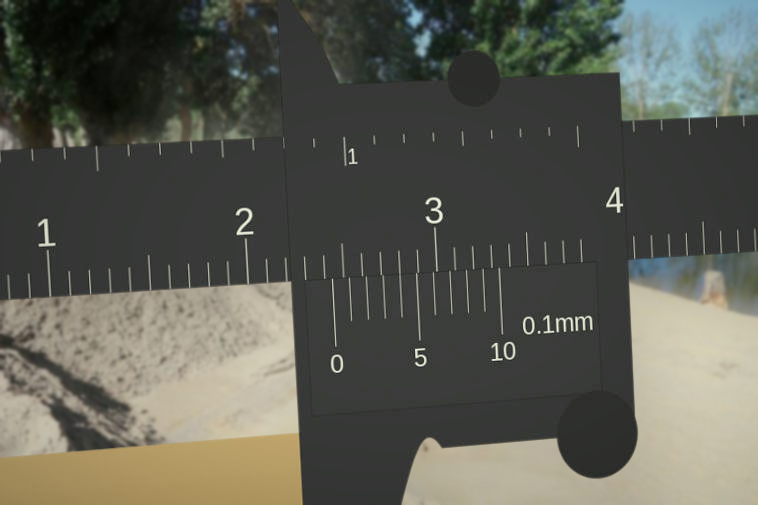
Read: value=24.4 unit=mm
